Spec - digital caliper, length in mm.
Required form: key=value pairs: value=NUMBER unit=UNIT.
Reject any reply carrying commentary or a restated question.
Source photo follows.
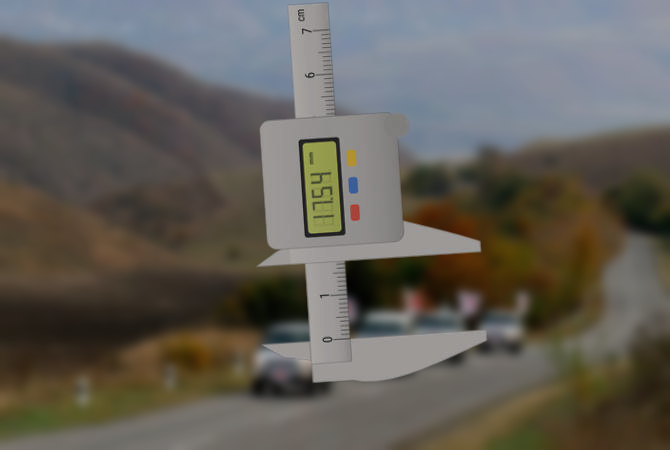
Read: value=17.54 unit=mm
